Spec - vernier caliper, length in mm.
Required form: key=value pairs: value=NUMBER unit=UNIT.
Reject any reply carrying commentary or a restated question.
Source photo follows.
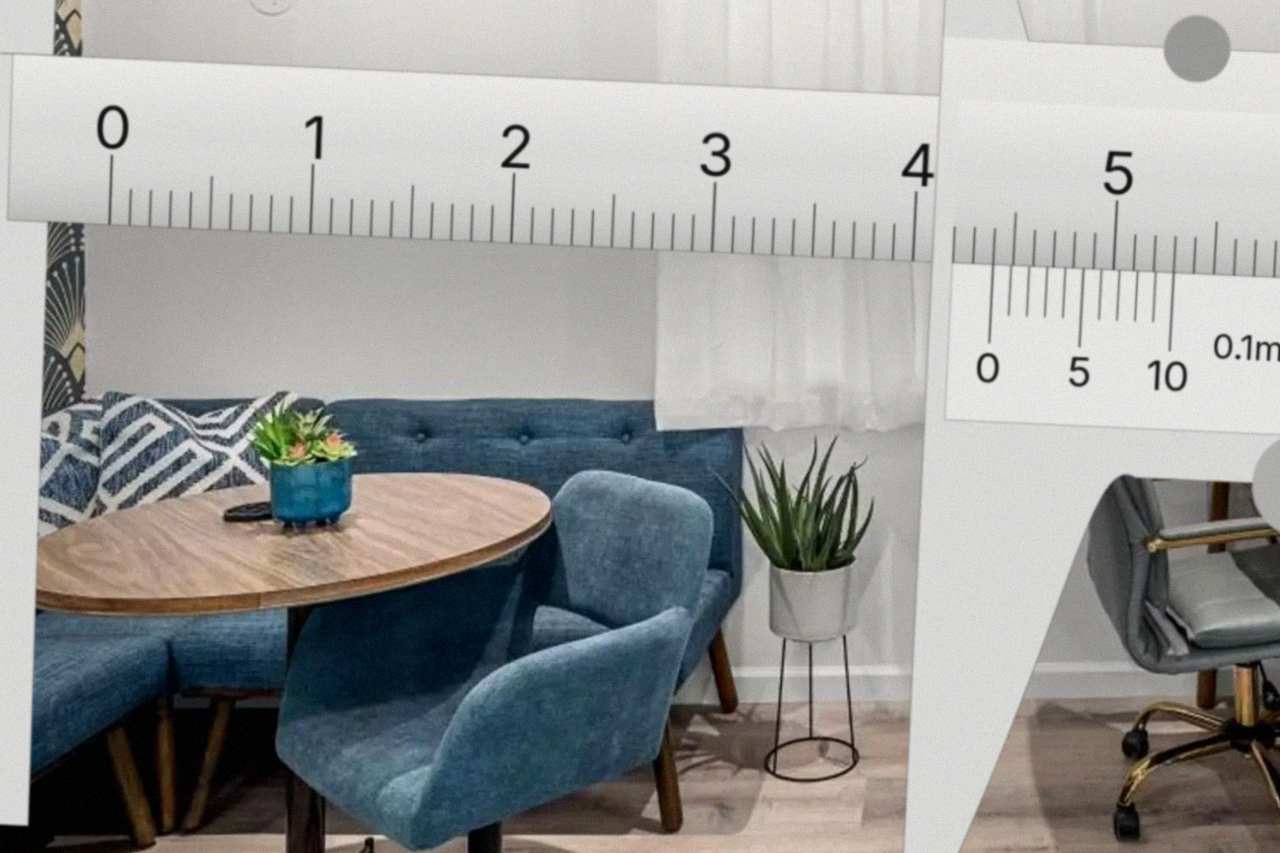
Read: value=44.0 unit=mm
